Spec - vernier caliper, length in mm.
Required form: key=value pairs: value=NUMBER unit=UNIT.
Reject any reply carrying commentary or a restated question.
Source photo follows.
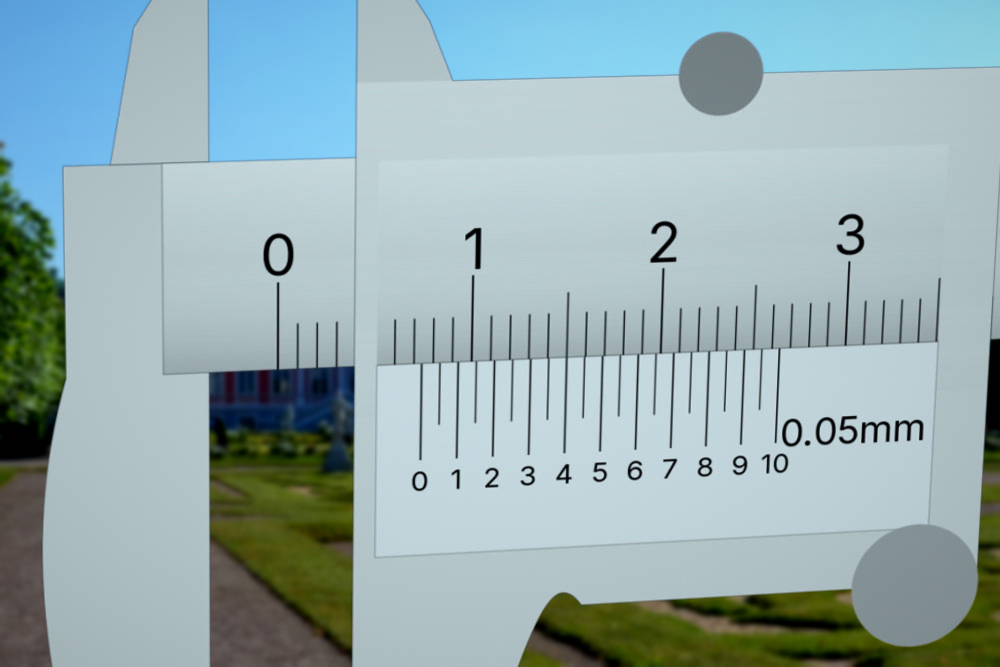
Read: value=7.4 unit=mm
